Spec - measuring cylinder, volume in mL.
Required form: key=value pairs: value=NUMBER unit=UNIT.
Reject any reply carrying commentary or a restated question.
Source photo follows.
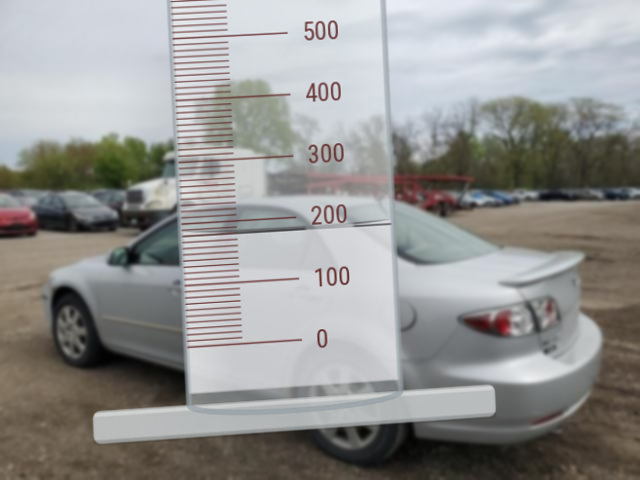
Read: value=180 unit=mL
